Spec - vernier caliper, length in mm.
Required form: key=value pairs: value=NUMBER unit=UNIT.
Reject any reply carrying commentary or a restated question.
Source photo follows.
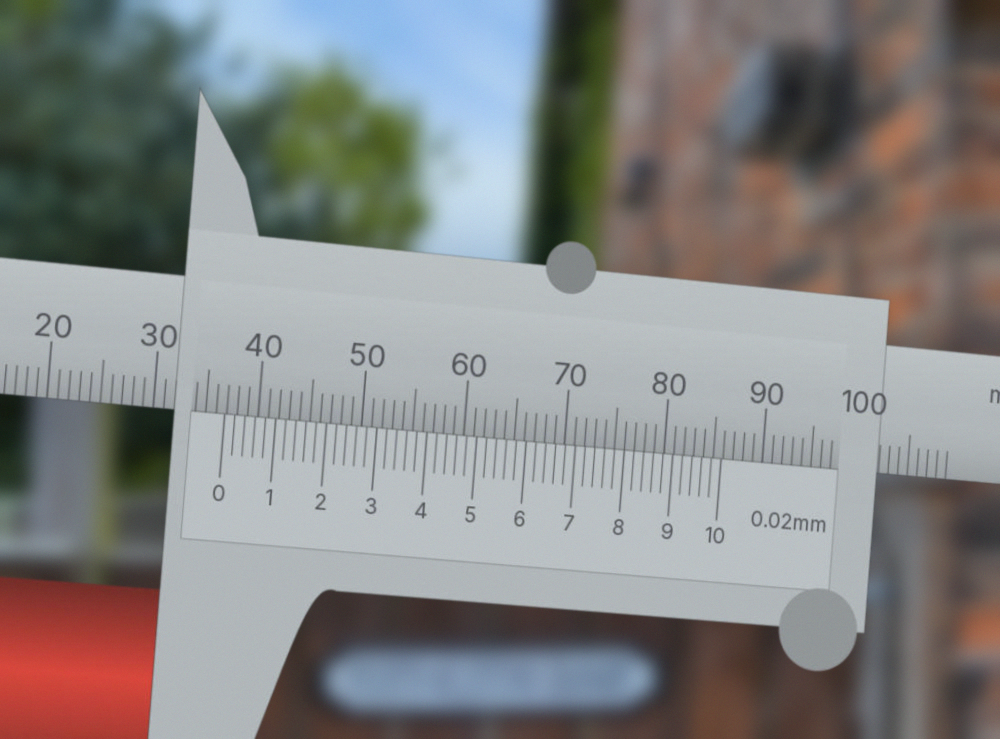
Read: value=36.8 unit=mm
